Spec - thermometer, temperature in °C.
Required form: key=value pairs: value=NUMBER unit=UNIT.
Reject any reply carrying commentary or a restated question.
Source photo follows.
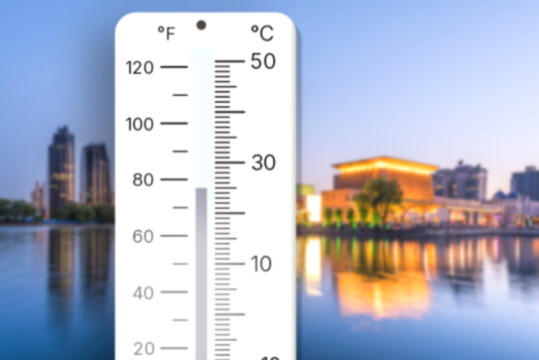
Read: value=25 unit=°C
